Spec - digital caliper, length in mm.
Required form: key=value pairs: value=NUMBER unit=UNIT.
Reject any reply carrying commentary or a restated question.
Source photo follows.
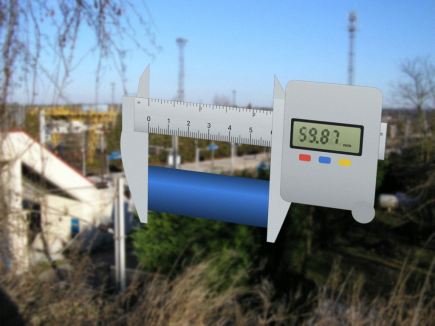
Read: value=59.87 unit=mm
